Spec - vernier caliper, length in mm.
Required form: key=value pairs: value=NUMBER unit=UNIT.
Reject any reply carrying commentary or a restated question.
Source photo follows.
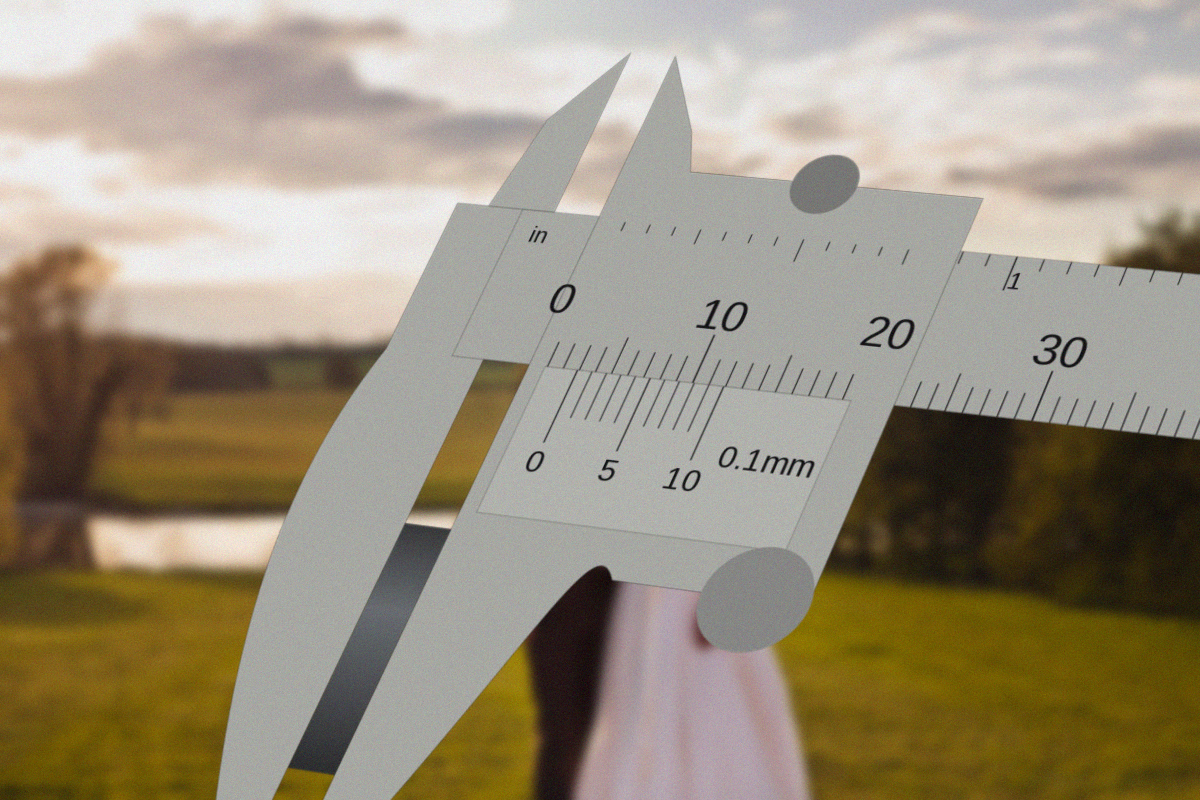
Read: value=2.9 unit=mm
